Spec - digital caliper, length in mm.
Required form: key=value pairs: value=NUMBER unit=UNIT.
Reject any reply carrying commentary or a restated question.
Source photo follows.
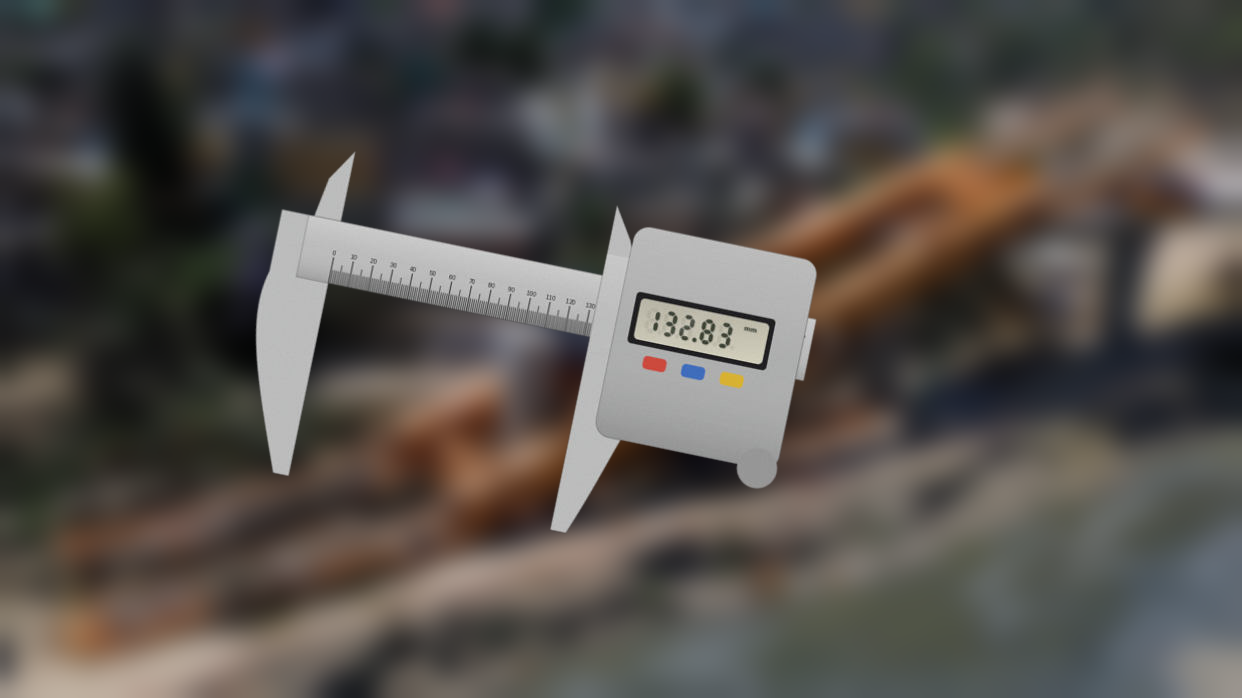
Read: value=132.83 unit=mm
